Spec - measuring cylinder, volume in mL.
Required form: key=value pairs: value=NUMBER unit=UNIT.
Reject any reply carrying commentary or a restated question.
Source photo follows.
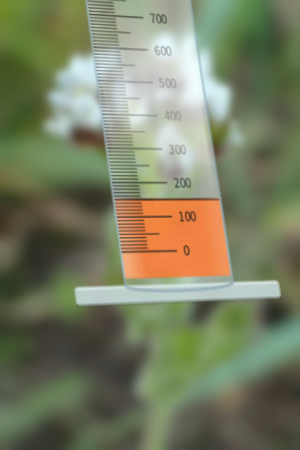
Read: value=150 unit=mL
